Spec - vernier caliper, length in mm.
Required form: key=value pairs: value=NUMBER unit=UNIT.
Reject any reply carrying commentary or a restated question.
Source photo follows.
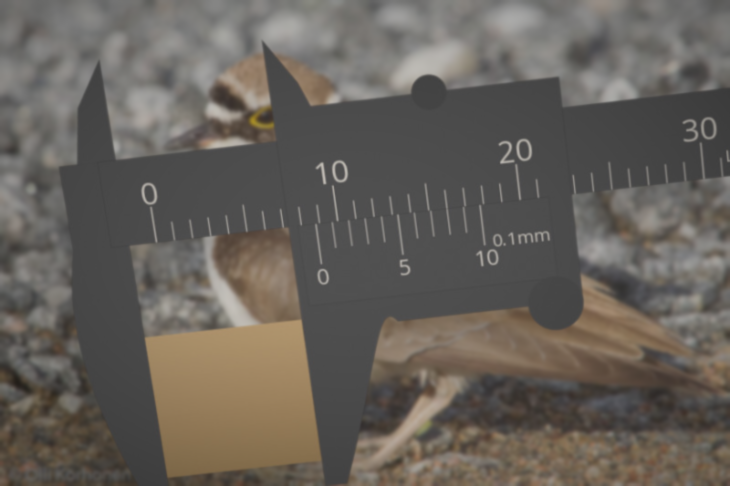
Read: value=8.8 unit=mm
